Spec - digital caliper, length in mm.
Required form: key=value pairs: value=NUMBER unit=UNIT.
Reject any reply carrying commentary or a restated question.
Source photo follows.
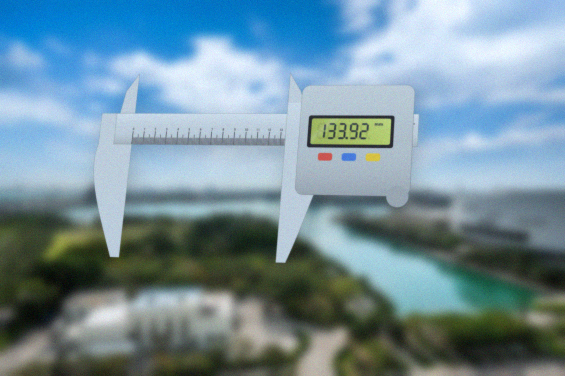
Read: value=133.92 unit=mm
